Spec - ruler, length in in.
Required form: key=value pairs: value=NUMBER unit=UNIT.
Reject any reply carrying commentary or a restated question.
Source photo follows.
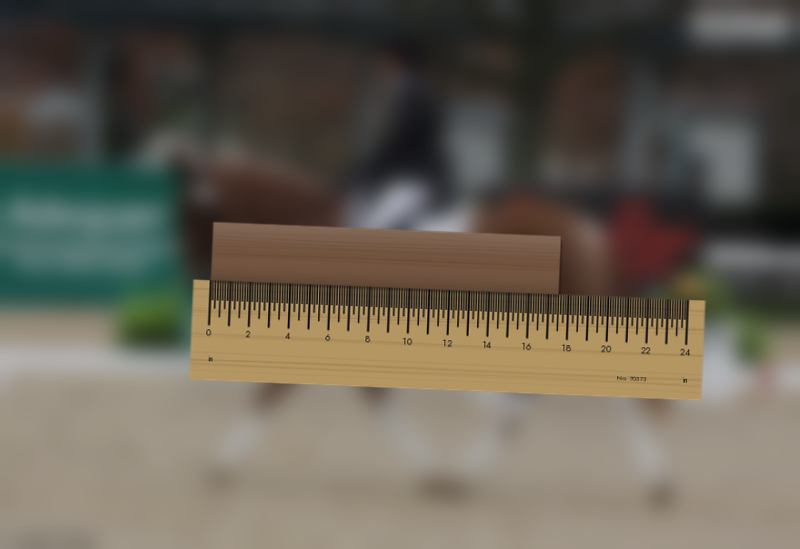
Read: value=17.5 unit=in
